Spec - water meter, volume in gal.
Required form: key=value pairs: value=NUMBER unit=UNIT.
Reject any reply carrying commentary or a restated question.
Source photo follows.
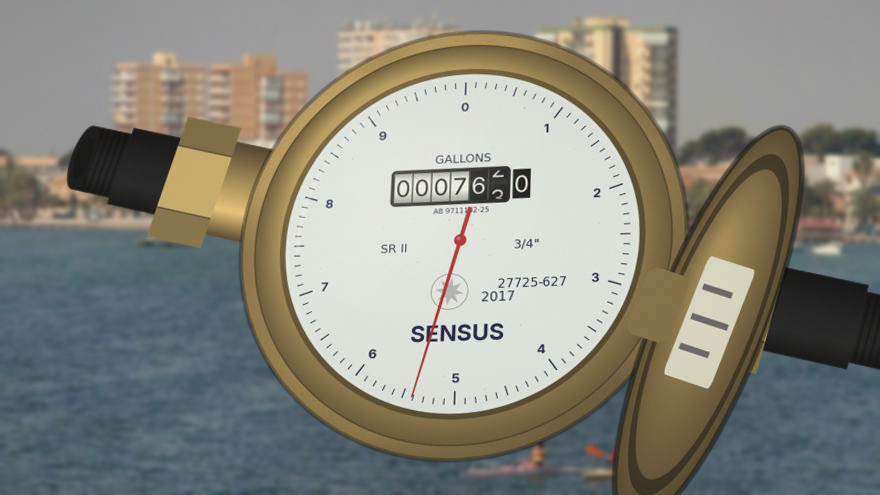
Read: value=7625.4 unit=gal
